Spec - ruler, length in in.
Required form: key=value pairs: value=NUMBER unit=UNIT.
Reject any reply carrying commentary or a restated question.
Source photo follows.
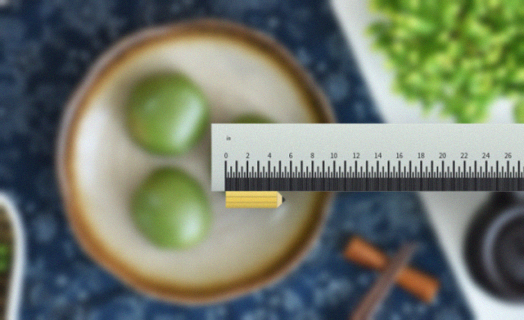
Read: value=5.5 unit=in
